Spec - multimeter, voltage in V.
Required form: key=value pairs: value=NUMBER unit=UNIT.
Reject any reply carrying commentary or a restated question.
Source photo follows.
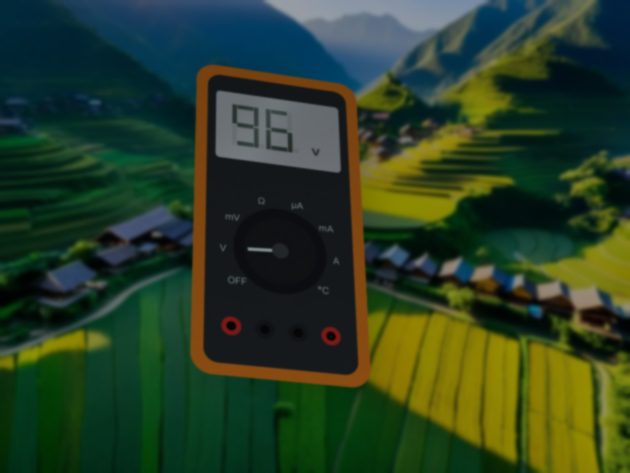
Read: value=96 unit=V
